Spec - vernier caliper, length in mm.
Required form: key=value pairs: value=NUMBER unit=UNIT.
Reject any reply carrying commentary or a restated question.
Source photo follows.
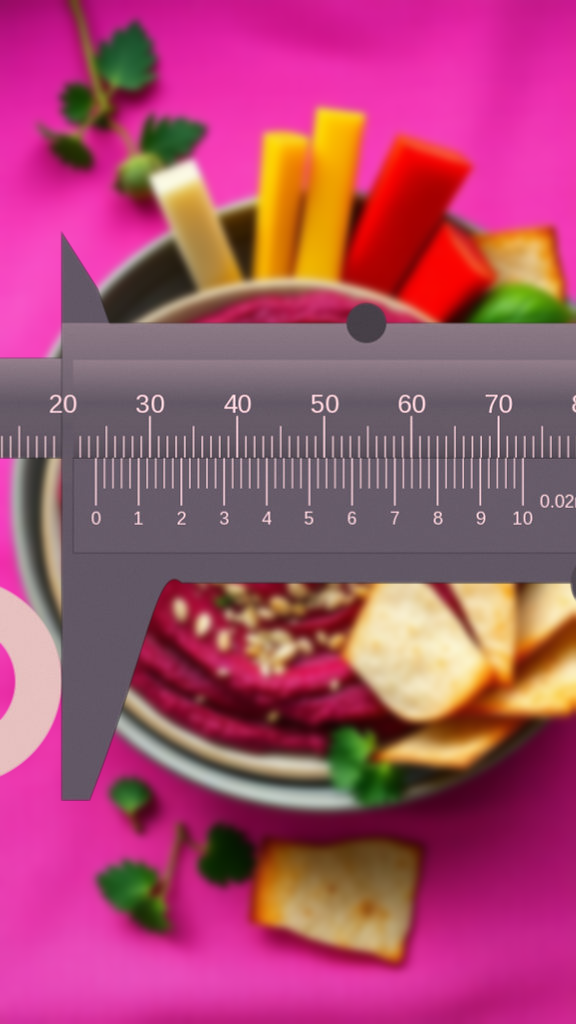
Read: value=23.8 unit=mm
